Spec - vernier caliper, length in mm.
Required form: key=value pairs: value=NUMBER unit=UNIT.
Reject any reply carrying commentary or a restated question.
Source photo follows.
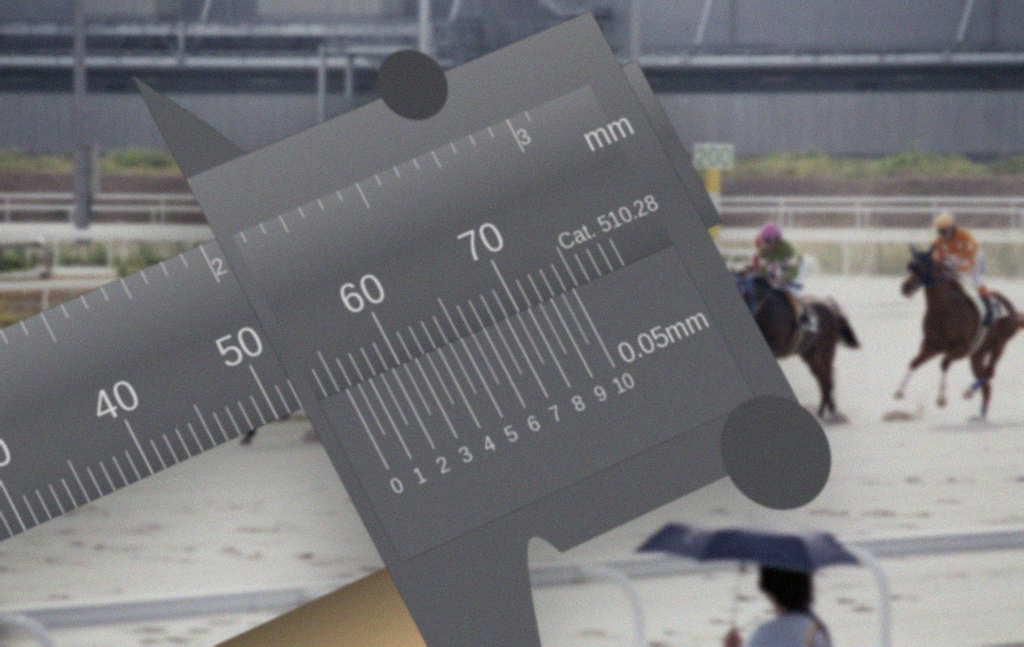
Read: value=55.6 unit=mm
